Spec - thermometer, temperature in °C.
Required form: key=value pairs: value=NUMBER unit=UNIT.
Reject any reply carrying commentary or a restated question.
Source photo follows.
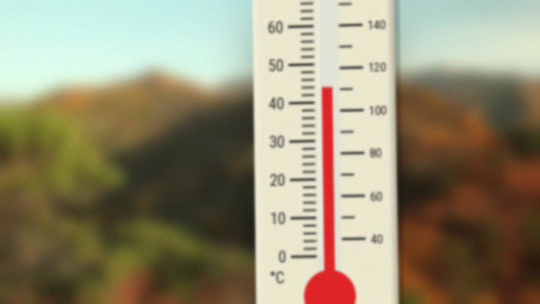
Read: value=44 unit=°C
